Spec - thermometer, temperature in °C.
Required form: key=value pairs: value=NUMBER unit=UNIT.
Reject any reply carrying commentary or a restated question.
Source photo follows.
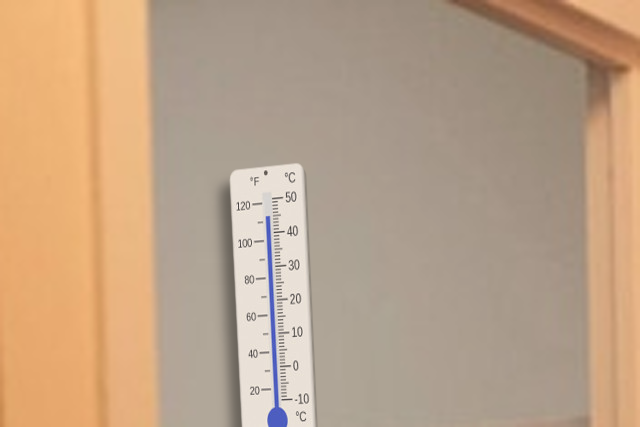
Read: value=45 unit=°C
